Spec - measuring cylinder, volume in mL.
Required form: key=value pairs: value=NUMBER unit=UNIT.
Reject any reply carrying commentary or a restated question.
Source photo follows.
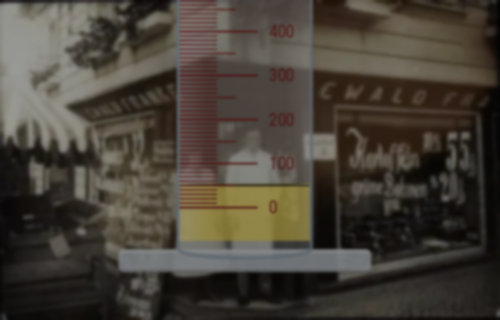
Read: value=50 unit=mL
